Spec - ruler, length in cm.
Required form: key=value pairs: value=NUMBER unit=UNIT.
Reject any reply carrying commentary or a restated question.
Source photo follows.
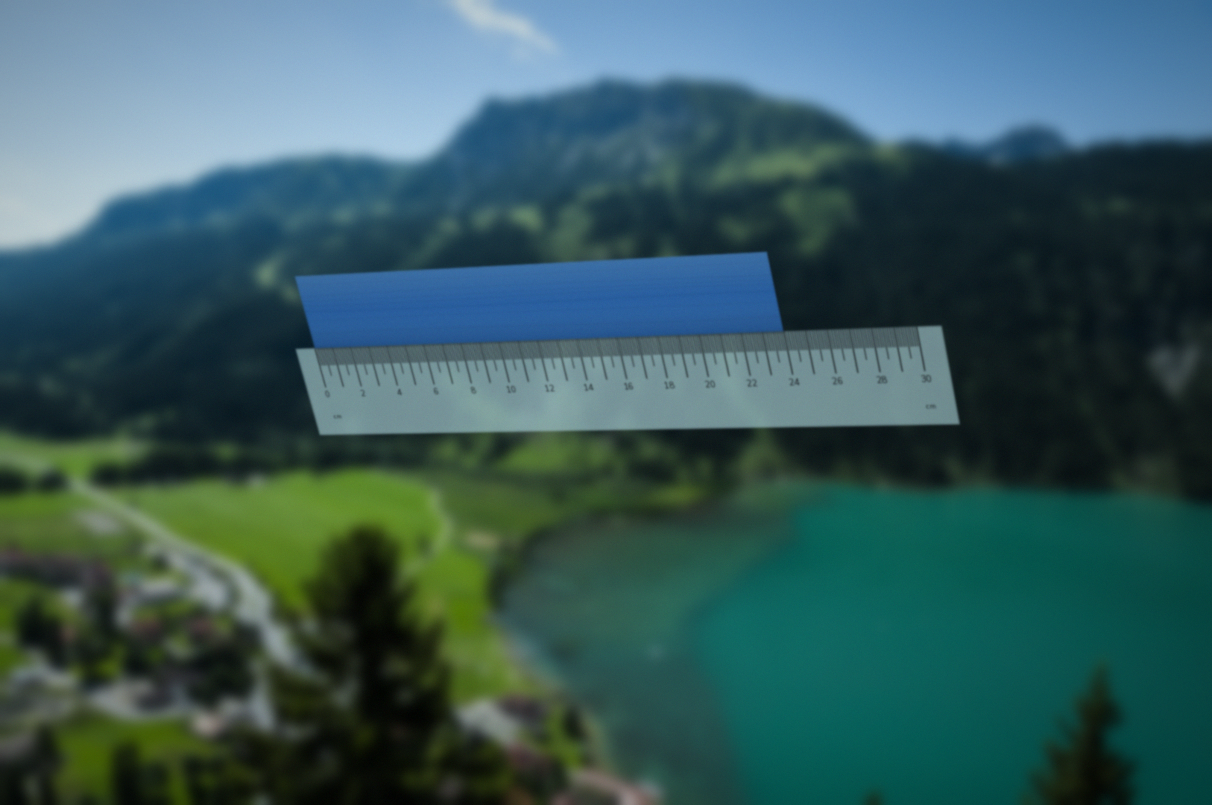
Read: value=24 unit=cm
